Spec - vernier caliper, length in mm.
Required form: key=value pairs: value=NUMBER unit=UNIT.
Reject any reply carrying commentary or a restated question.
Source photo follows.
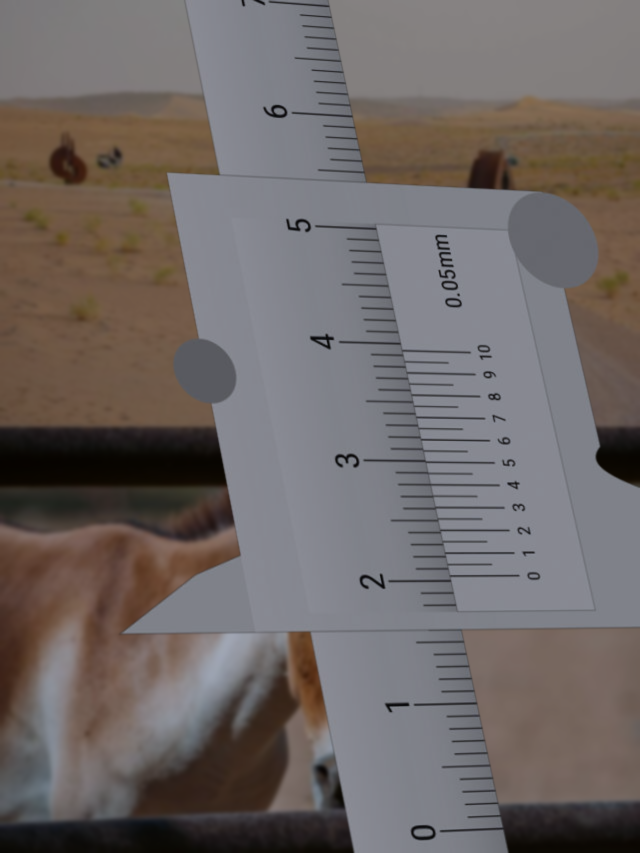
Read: value=20.4 unit=mm
